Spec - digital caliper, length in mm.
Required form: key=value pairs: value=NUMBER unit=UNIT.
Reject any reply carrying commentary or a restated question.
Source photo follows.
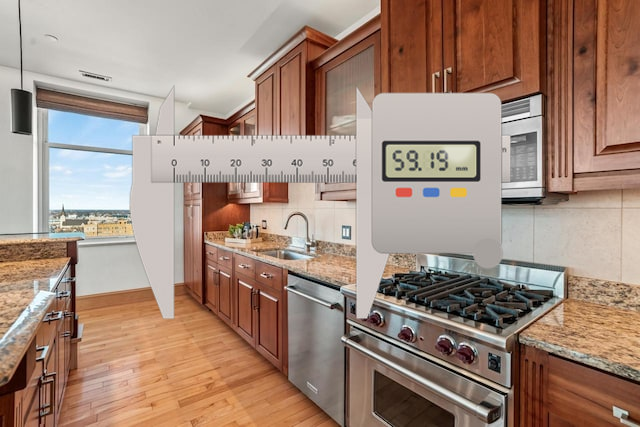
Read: value=59.19 unit=mm
